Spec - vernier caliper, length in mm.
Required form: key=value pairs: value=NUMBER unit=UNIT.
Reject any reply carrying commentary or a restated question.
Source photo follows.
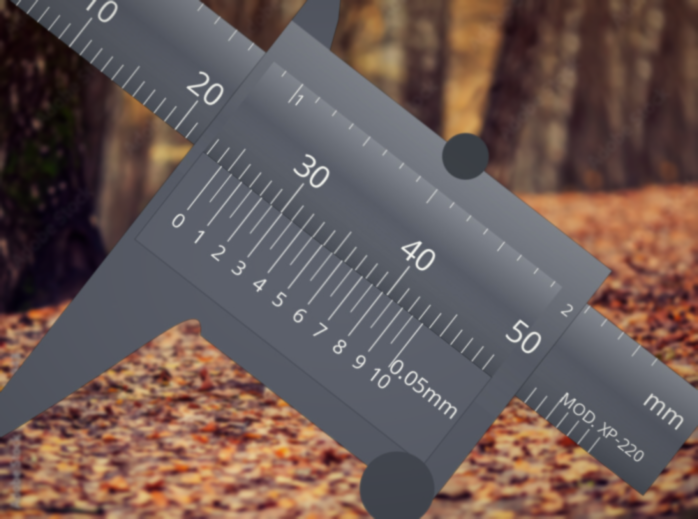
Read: value=24.4 unit=mm
